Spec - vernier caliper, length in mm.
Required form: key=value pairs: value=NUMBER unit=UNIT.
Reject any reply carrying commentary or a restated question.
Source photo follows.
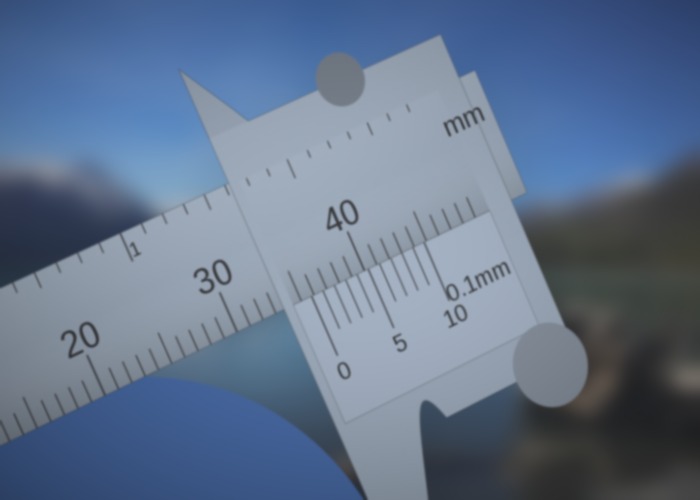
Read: value=35.8 unit=mm
